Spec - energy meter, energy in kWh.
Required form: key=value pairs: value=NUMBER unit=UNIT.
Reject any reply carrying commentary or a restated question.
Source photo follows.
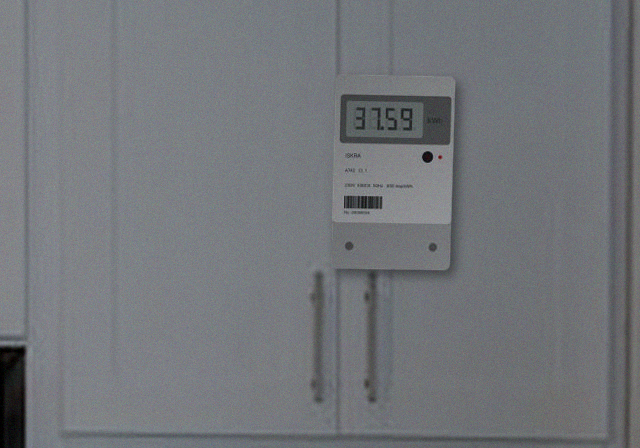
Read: value=37.59 unit=kWh
